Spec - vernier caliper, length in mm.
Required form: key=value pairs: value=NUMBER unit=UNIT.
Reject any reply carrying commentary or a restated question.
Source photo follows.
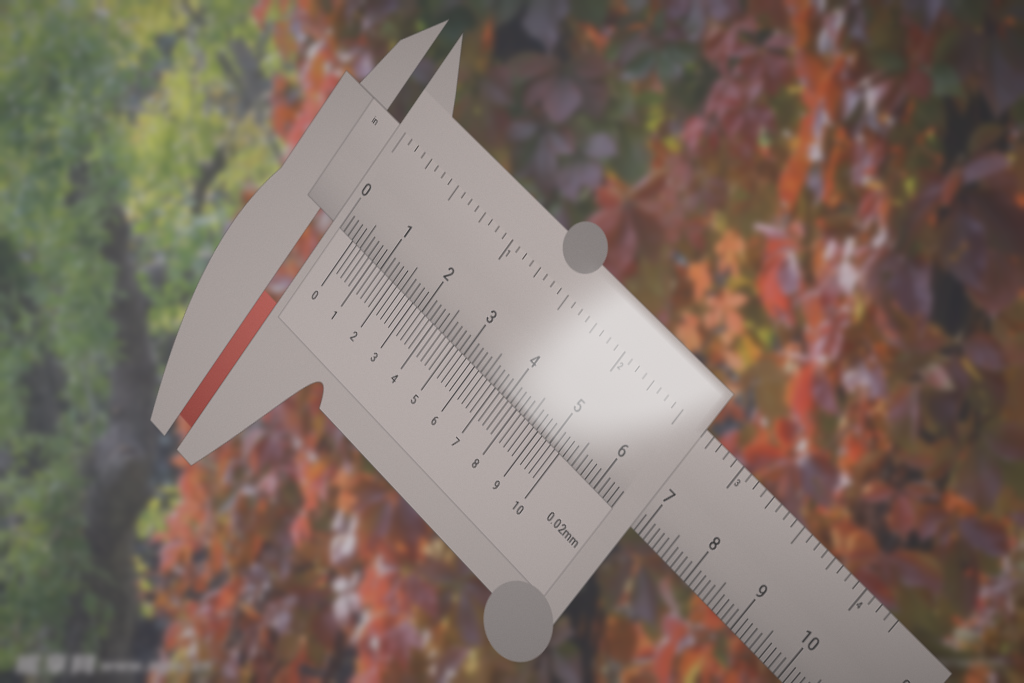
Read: value=3.2 unit=mm
